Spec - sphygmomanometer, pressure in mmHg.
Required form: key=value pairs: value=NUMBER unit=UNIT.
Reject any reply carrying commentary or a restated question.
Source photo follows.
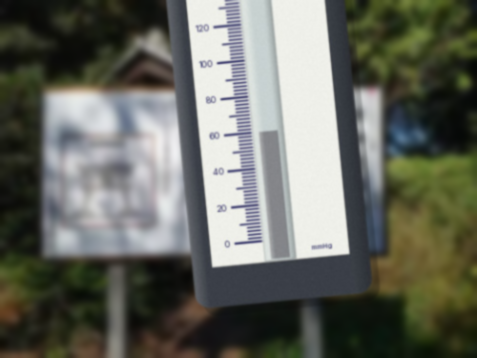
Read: value=60 unit=mmHg
